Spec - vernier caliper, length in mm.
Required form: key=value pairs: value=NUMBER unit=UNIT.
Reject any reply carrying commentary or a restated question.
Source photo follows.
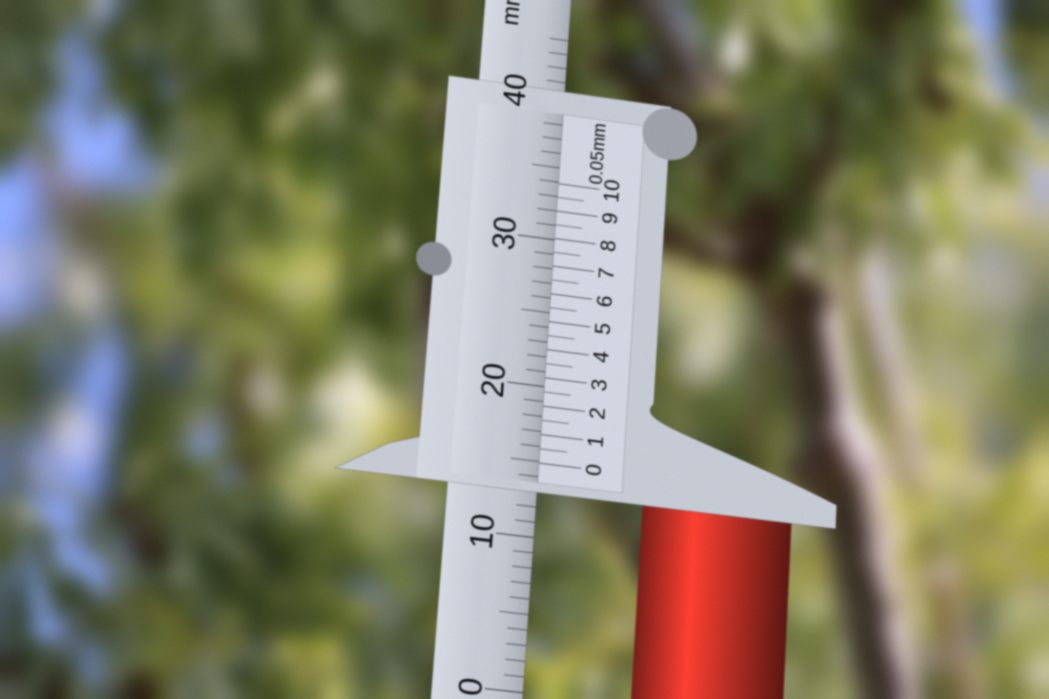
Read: value=14.9 unit=mm
